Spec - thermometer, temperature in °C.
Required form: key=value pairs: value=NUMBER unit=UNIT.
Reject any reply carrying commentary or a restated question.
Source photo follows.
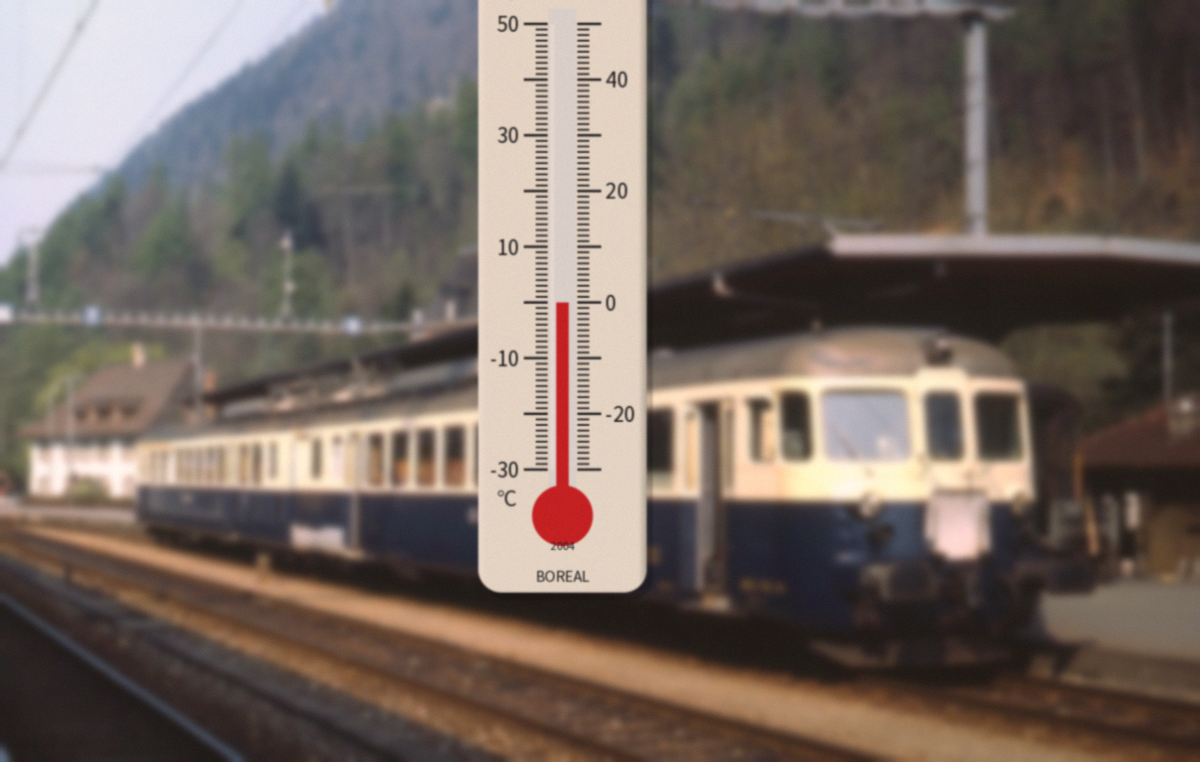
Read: value=0 unit=°C
